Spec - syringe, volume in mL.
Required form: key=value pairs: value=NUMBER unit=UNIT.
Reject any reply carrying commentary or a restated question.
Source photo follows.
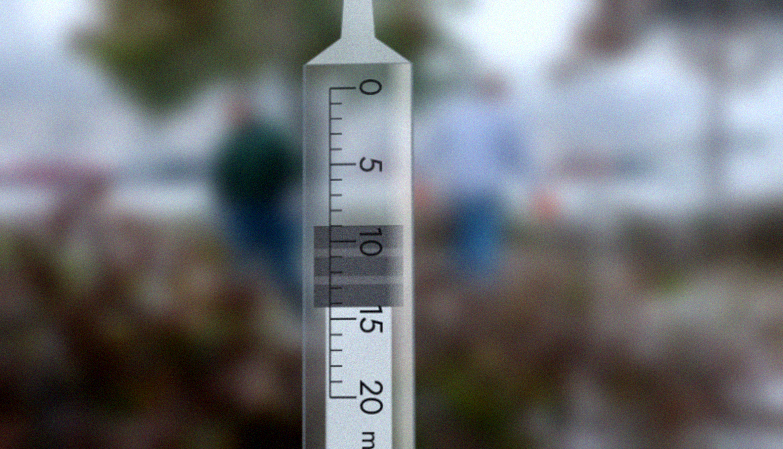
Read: value=9 unit=mL
